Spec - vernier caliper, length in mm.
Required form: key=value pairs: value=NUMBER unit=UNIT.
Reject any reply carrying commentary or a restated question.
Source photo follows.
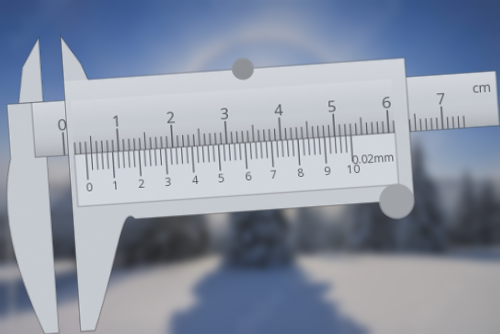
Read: value=4.0 unit=mm
